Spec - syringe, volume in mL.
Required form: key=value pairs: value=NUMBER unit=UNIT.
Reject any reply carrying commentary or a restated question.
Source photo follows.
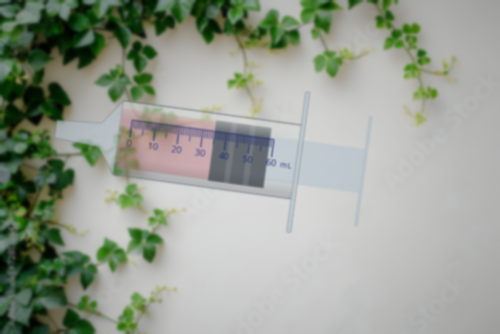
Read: value=35 unit=mL
